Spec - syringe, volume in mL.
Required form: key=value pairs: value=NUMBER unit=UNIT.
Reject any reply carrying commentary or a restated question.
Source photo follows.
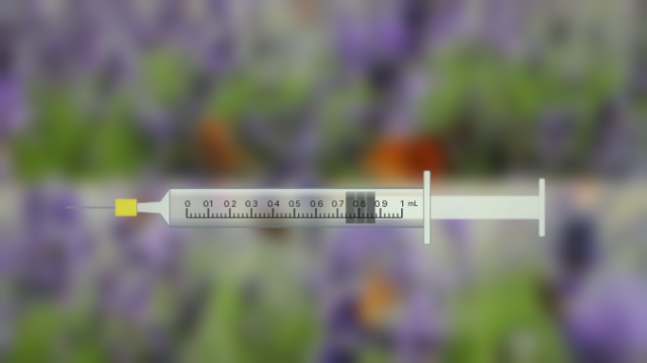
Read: value=0.74 unit=mL
